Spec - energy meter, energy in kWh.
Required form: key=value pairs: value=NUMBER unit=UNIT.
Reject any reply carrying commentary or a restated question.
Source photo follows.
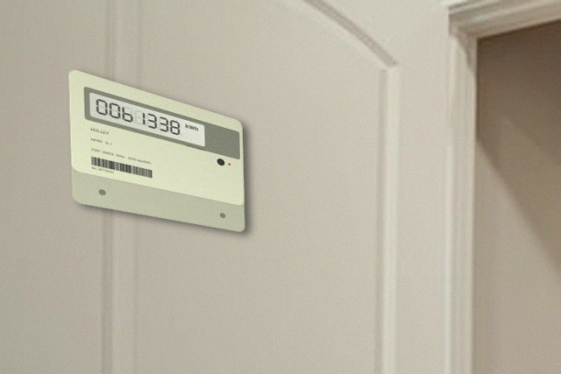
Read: value=61338 unit=kWh
